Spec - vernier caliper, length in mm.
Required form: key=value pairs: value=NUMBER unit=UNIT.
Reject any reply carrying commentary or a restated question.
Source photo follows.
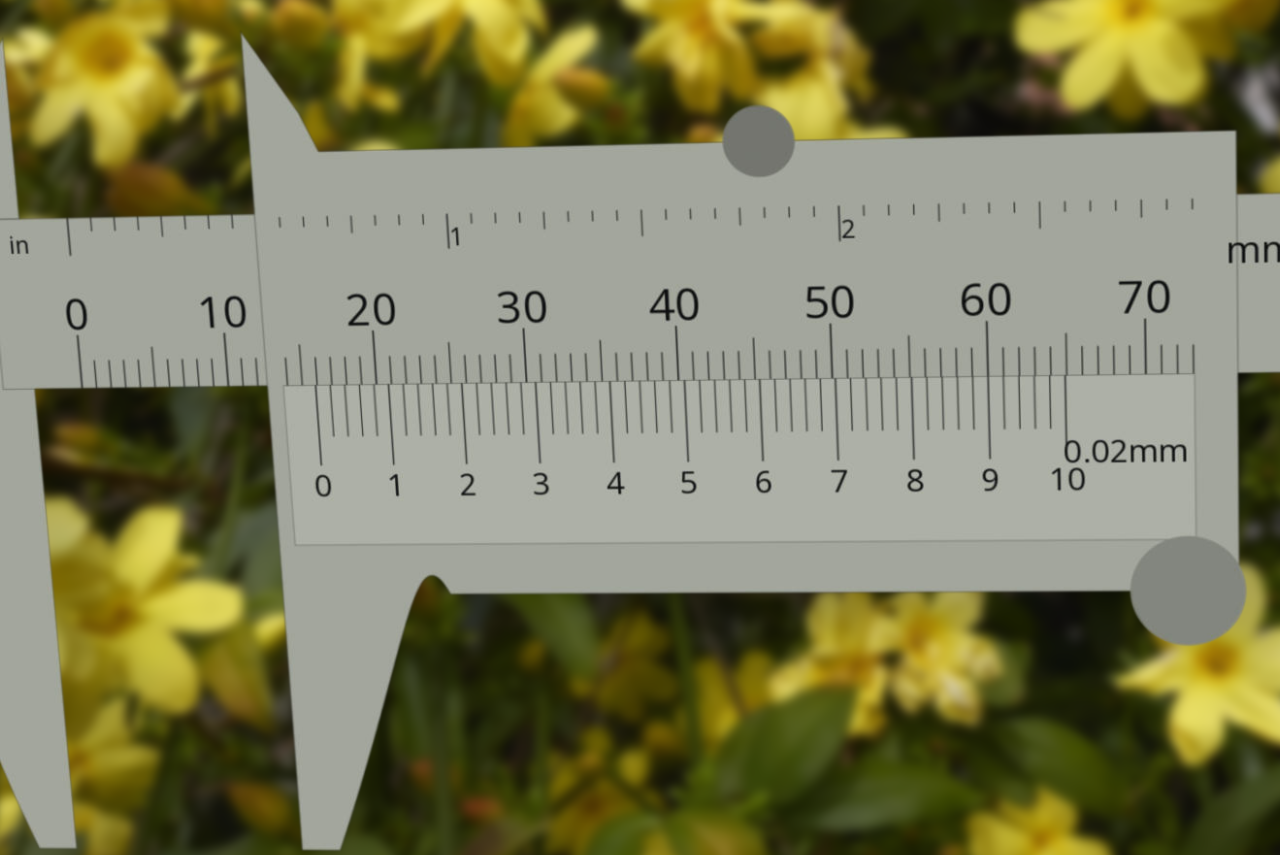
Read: value=15.9 unit=mm
